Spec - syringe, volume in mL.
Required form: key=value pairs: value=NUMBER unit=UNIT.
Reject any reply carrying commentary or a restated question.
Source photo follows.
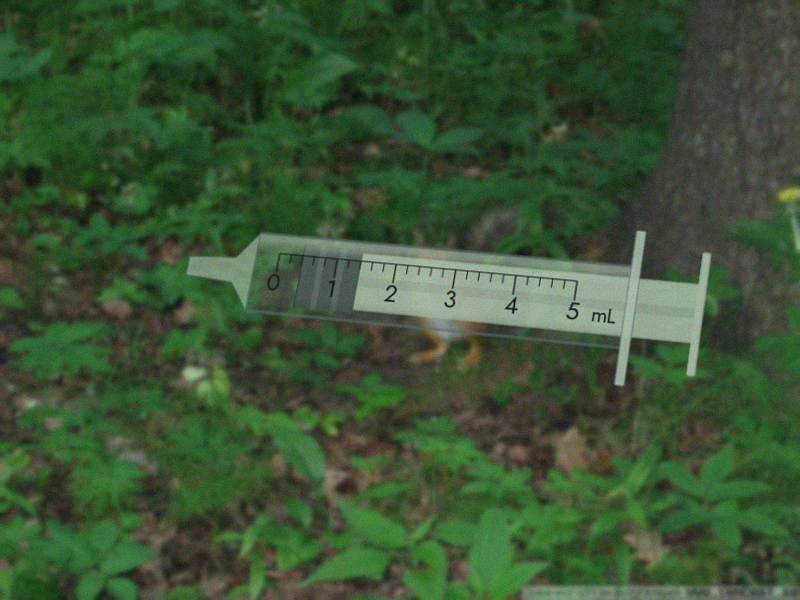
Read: value=0.4 unit=mL
